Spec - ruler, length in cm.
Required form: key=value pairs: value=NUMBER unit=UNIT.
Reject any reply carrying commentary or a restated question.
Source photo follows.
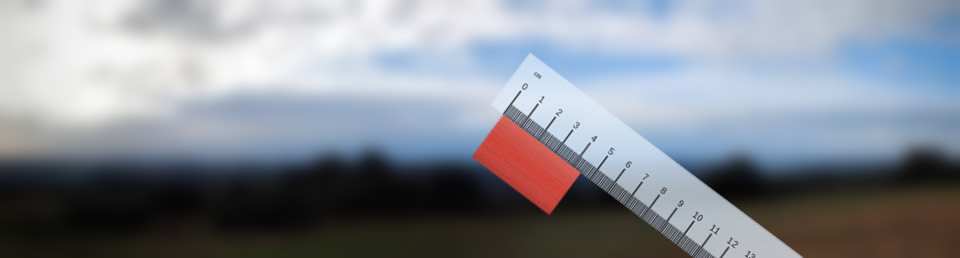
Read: value=4.5 unit=cm
